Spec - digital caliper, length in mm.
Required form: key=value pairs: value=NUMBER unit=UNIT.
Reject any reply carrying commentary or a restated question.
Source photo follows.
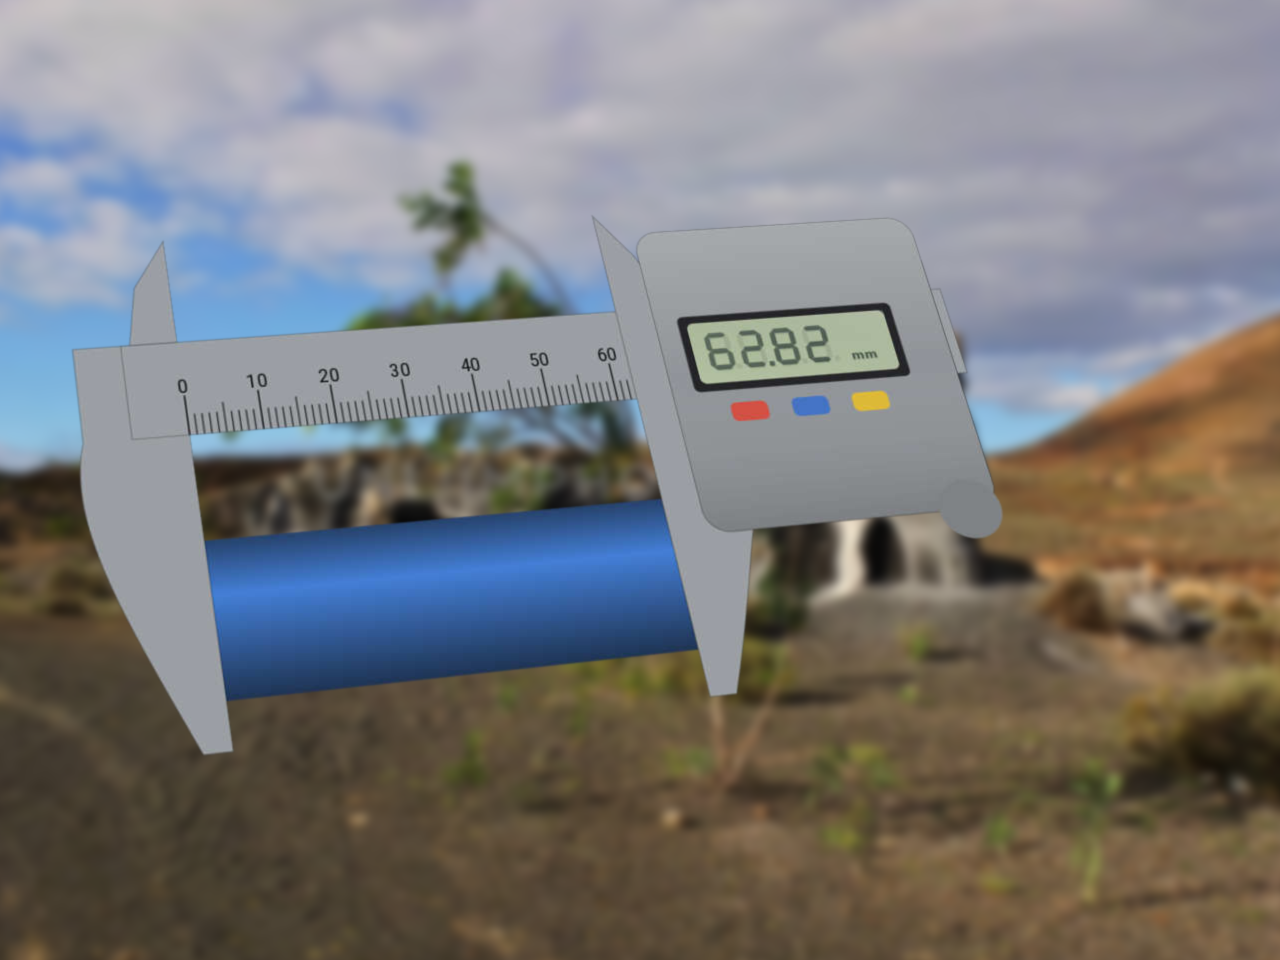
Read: value=62.82 unit=mm
